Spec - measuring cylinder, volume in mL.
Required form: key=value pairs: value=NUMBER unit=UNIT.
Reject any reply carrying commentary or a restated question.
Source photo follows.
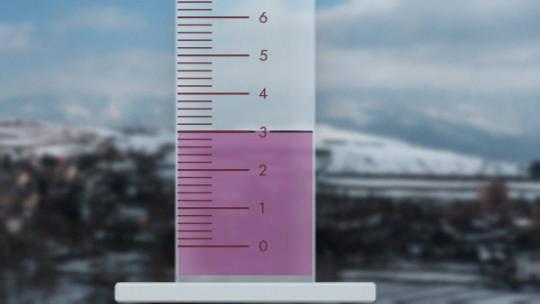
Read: value=3 unit=mL
